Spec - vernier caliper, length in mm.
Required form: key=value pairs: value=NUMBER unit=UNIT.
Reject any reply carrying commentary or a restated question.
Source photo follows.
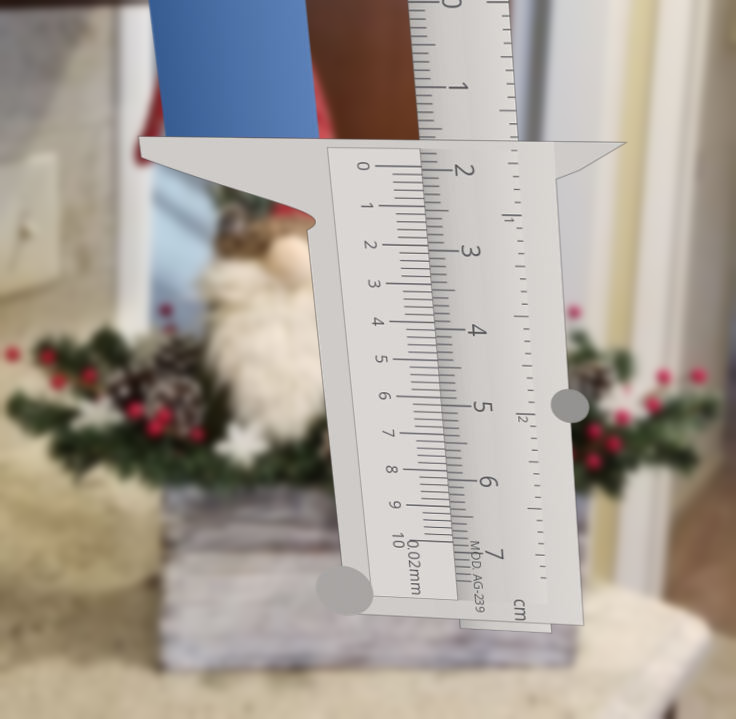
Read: value=19.6 unit=mm
